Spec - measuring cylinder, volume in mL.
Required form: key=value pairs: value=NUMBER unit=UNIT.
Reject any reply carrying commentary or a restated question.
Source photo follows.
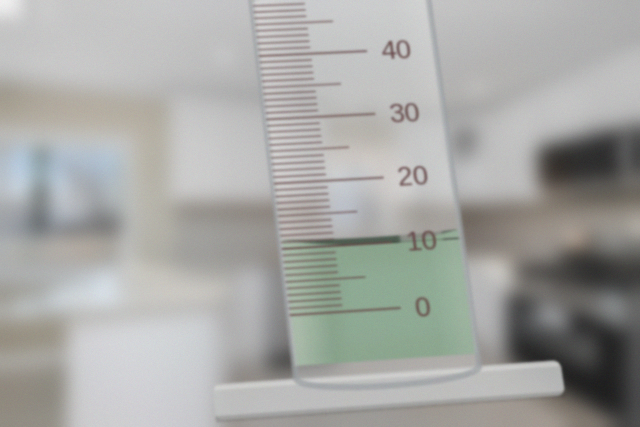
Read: value=10 unit=mL
